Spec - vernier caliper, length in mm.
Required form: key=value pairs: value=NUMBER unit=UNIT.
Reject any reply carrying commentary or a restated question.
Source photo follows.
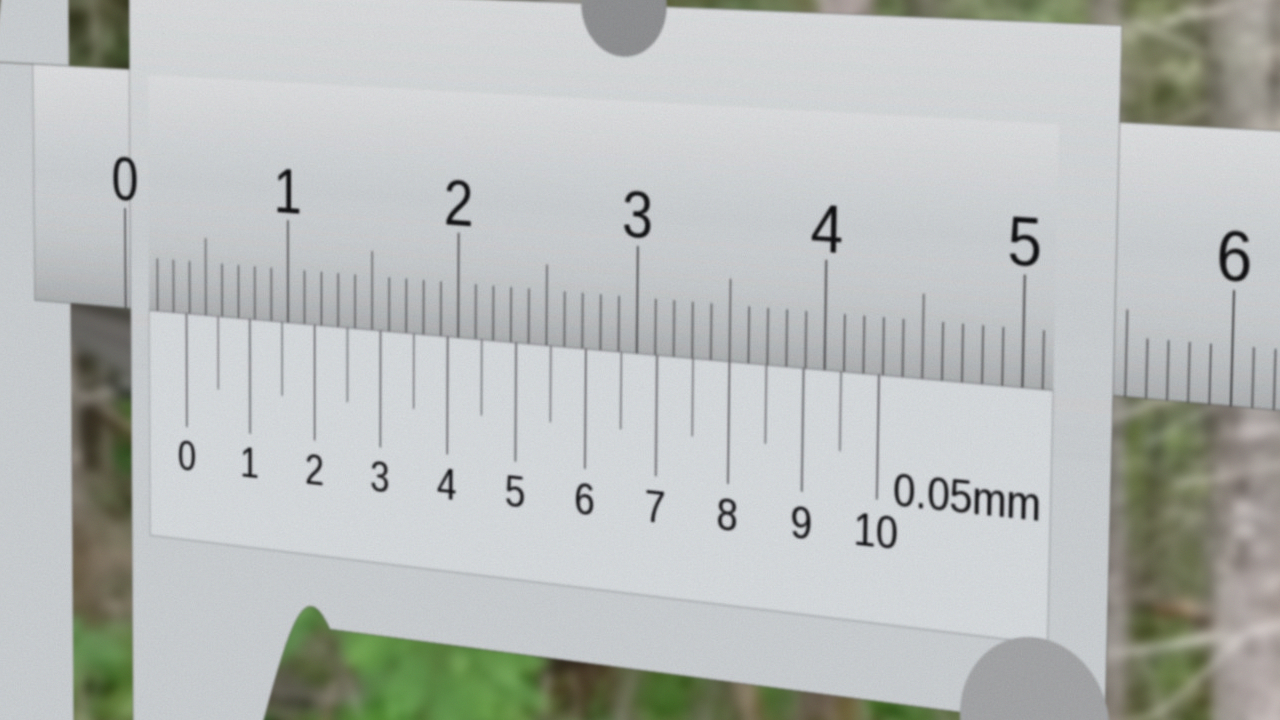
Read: value=3.8 unit=mm
